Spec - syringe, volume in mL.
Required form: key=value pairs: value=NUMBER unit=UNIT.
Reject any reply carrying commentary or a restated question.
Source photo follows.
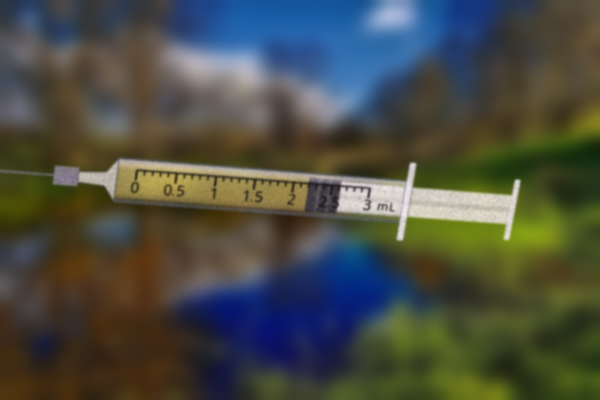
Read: value=2.2 unit=mL
